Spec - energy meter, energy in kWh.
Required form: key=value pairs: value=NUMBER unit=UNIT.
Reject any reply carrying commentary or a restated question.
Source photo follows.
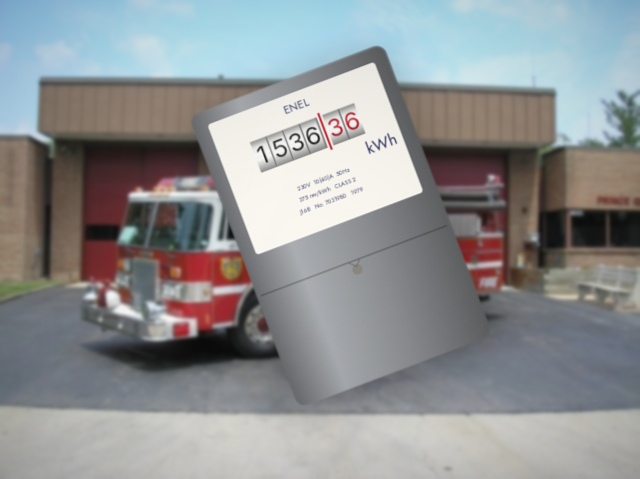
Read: value=1536.36 unit=kWh
